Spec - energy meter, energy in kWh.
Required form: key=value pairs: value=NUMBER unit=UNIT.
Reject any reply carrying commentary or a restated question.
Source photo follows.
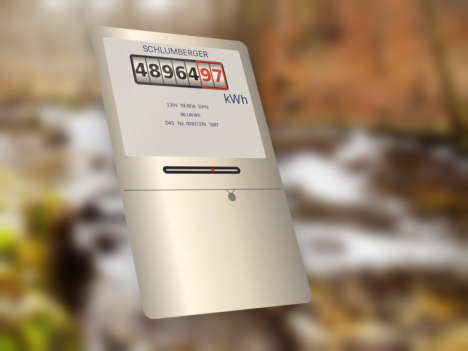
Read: value=48964.97 unit=kWh
